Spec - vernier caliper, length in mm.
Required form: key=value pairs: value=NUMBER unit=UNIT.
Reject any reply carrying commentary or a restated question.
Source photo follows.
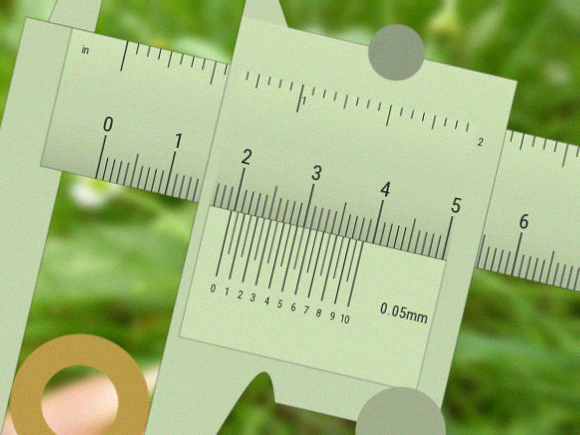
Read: value=19.6 unit=mm
